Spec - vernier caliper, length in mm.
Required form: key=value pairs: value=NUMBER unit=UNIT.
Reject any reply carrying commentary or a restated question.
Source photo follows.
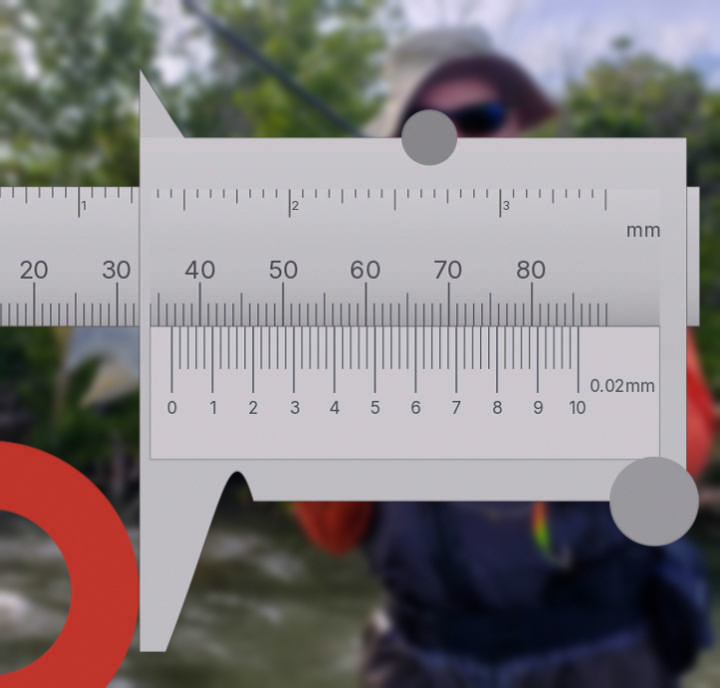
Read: value=36.6 unit=mm
